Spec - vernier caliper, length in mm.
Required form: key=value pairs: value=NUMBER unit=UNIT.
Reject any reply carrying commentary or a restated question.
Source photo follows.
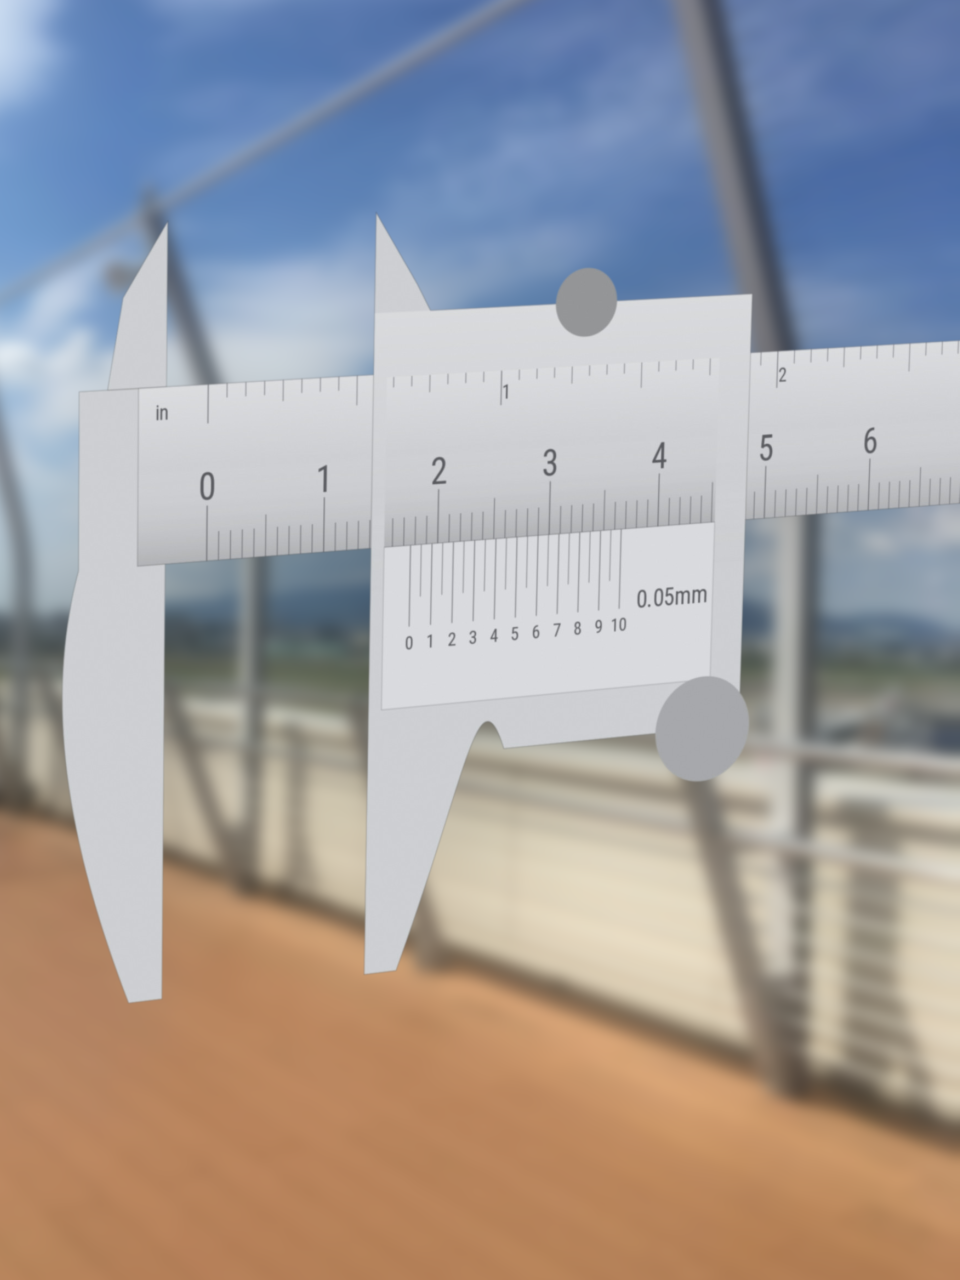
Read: value=17.6 unit=mm
